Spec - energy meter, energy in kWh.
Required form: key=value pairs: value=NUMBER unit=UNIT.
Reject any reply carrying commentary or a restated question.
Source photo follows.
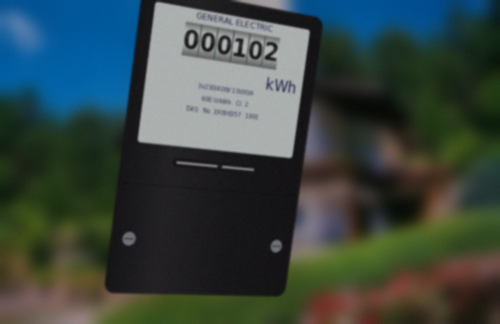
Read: value=102 unit=kWh
